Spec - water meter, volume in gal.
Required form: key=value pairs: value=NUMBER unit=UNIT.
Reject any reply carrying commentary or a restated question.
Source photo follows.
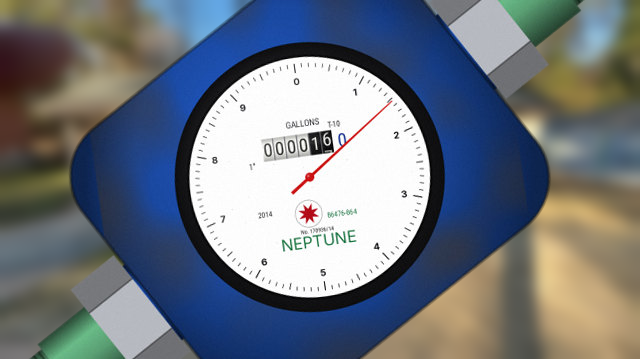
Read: value=161.5 unit=gal
